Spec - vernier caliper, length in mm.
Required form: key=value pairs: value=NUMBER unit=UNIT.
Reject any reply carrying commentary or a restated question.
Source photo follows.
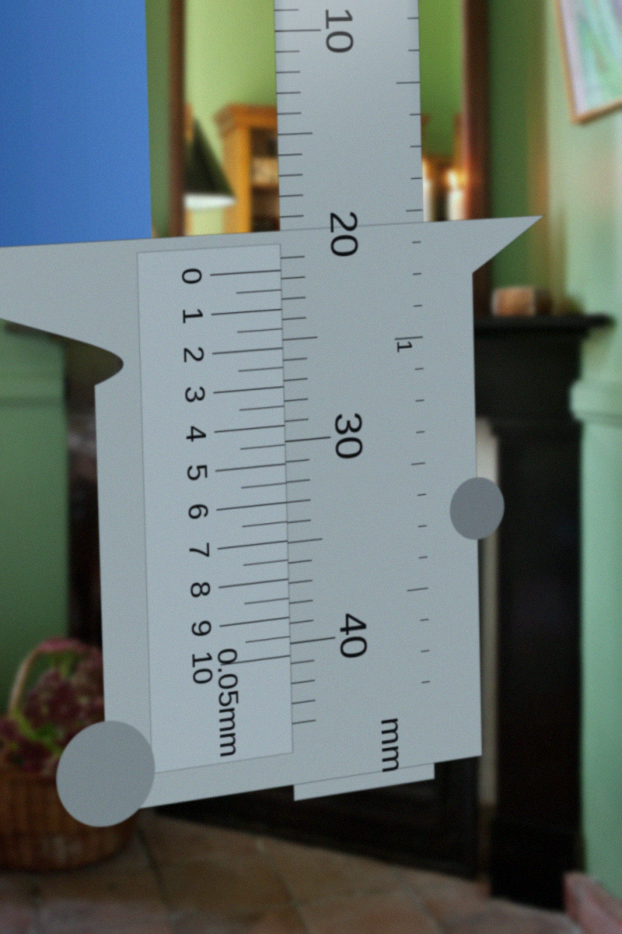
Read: value=21.6 unit=mm
